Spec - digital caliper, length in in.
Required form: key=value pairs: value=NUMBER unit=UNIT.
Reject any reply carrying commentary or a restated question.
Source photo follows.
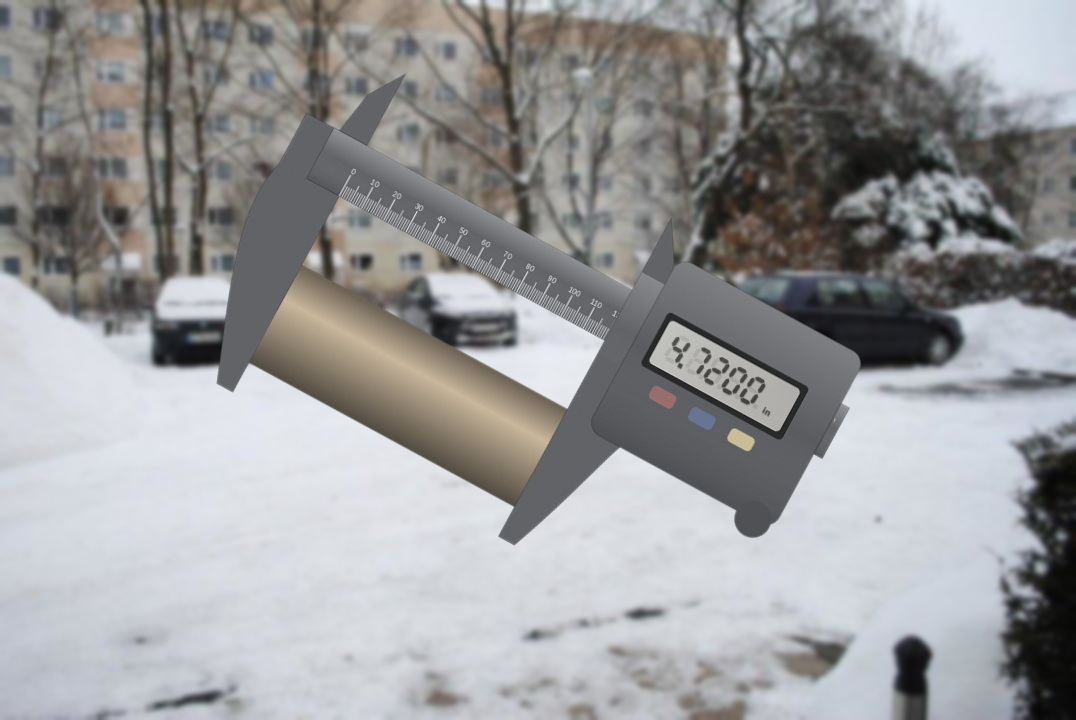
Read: value=4.7200 unit=in
